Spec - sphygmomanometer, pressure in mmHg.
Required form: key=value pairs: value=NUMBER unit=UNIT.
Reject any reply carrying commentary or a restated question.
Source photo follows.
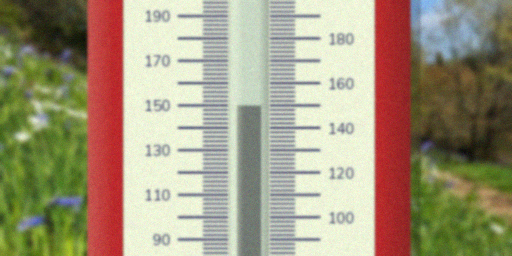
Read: value=150 unit=mmHg
